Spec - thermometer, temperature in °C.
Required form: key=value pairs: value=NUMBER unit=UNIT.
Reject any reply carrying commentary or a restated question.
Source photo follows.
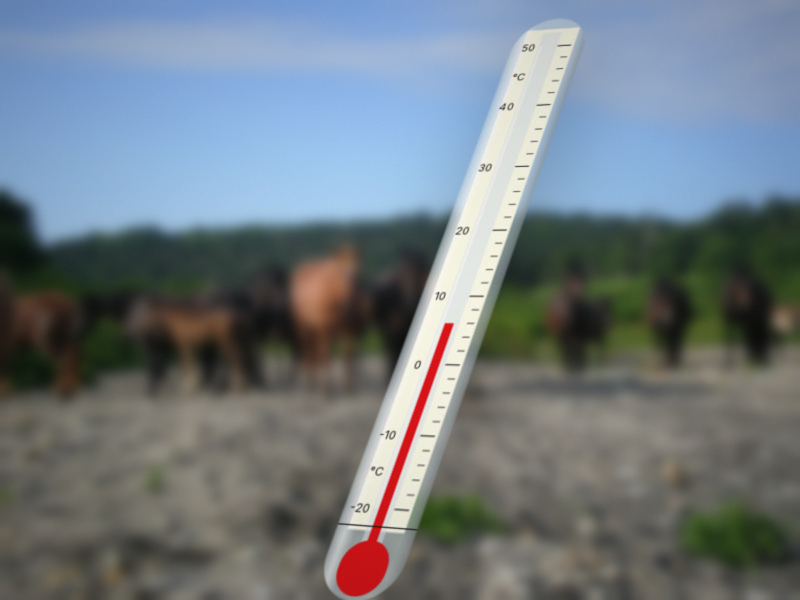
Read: value=6 unit=°C
